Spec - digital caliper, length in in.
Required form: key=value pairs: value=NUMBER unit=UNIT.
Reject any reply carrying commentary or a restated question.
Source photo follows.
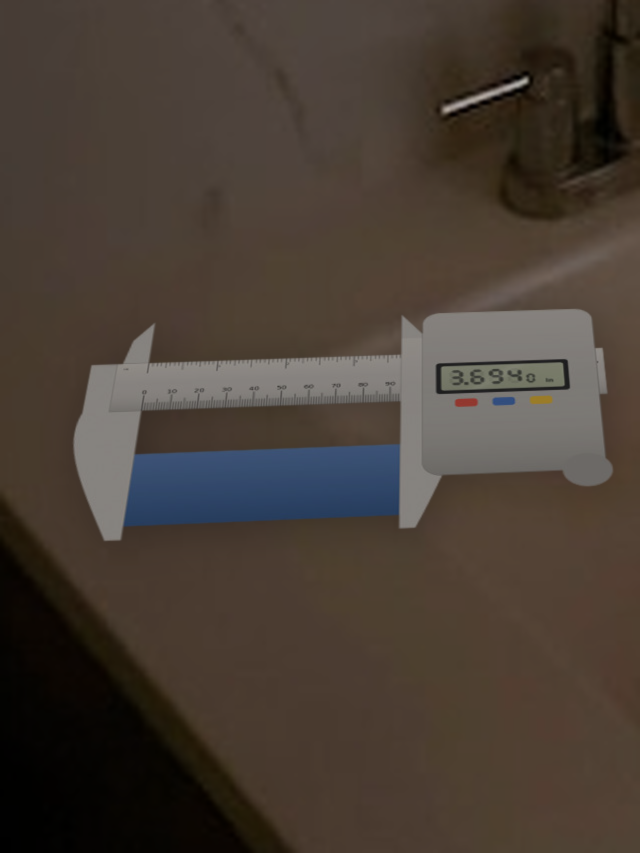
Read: value=3.6940 unit=in
